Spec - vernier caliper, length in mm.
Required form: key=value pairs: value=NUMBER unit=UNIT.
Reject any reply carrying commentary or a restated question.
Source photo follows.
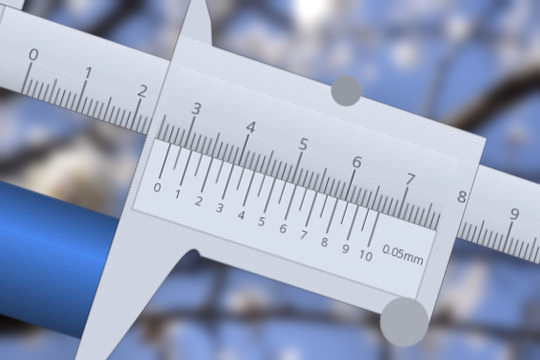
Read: value=27.4 unit=mm
